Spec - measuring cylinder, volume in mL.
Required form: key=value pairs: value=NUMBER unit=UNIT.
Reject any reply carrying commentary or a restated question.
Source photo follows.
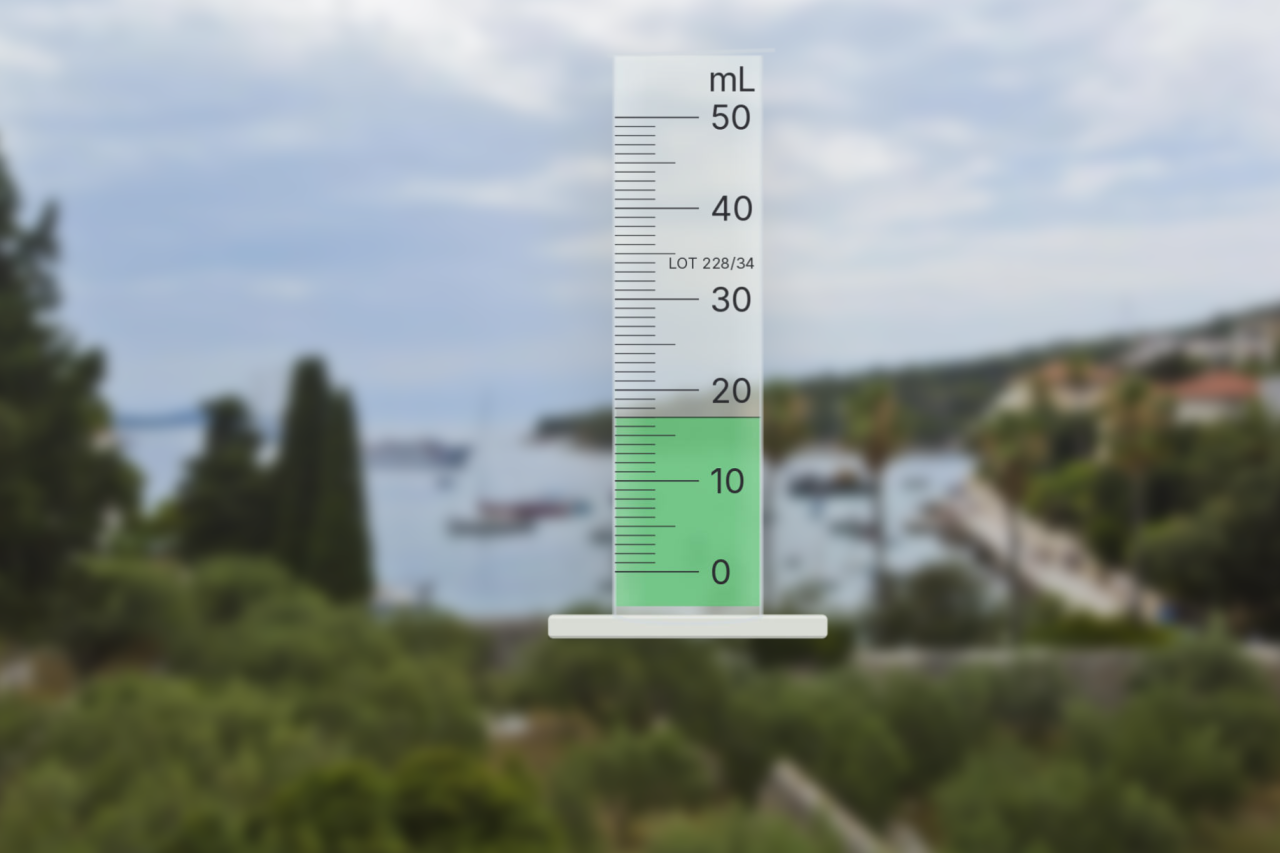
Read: value=17 unit=mL
